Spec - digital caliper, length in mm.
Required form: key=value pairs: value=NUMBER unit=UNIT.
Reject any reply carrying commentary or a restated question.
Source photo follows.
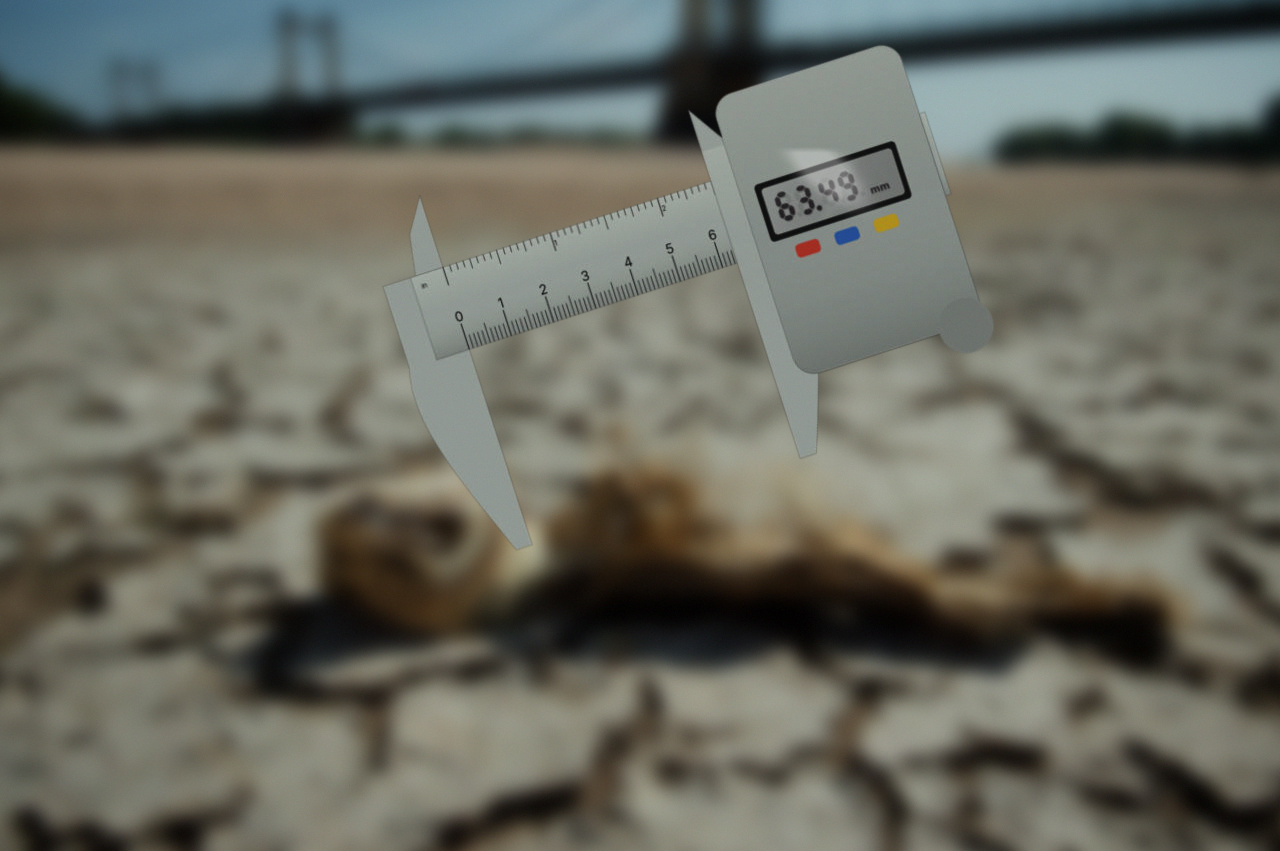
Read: value=63.49 unit=mm
